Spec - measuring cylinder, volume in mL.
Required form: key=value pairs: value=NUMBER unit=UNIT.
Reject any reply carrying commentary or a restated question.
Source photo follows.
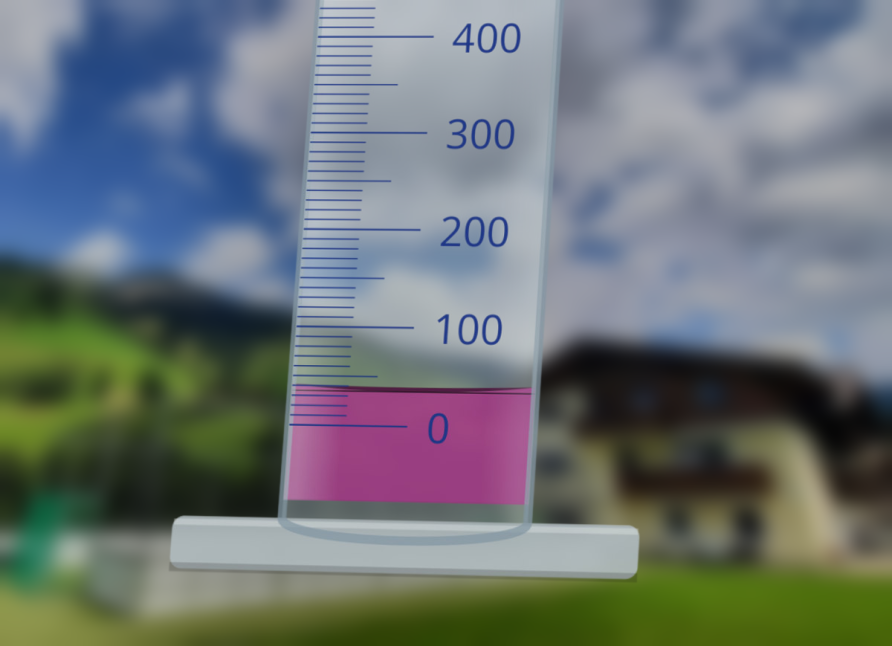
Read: value=35 unit=mL
